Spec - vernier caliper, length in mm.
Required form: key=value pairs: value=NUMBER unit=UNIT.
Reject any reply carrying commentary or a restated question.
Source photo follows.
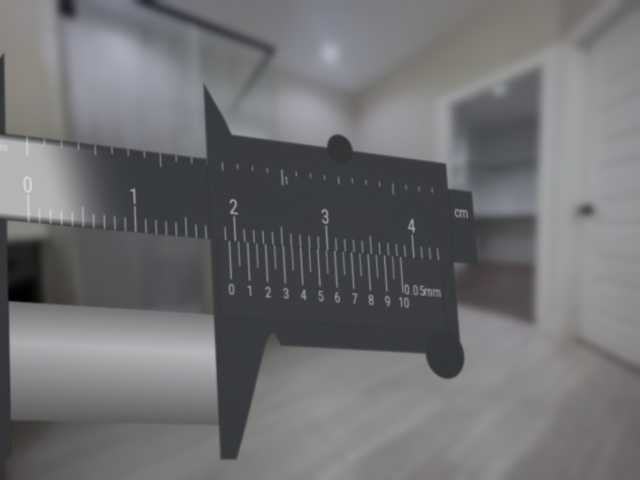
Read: value=19.4 unit=mm
